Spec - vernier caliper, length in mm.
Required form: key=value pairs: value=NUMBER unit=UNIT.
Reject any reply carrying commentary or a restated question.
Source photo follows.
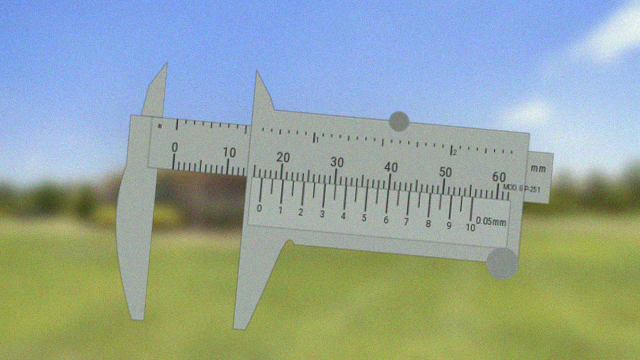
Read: value=16.5 unit=mm
